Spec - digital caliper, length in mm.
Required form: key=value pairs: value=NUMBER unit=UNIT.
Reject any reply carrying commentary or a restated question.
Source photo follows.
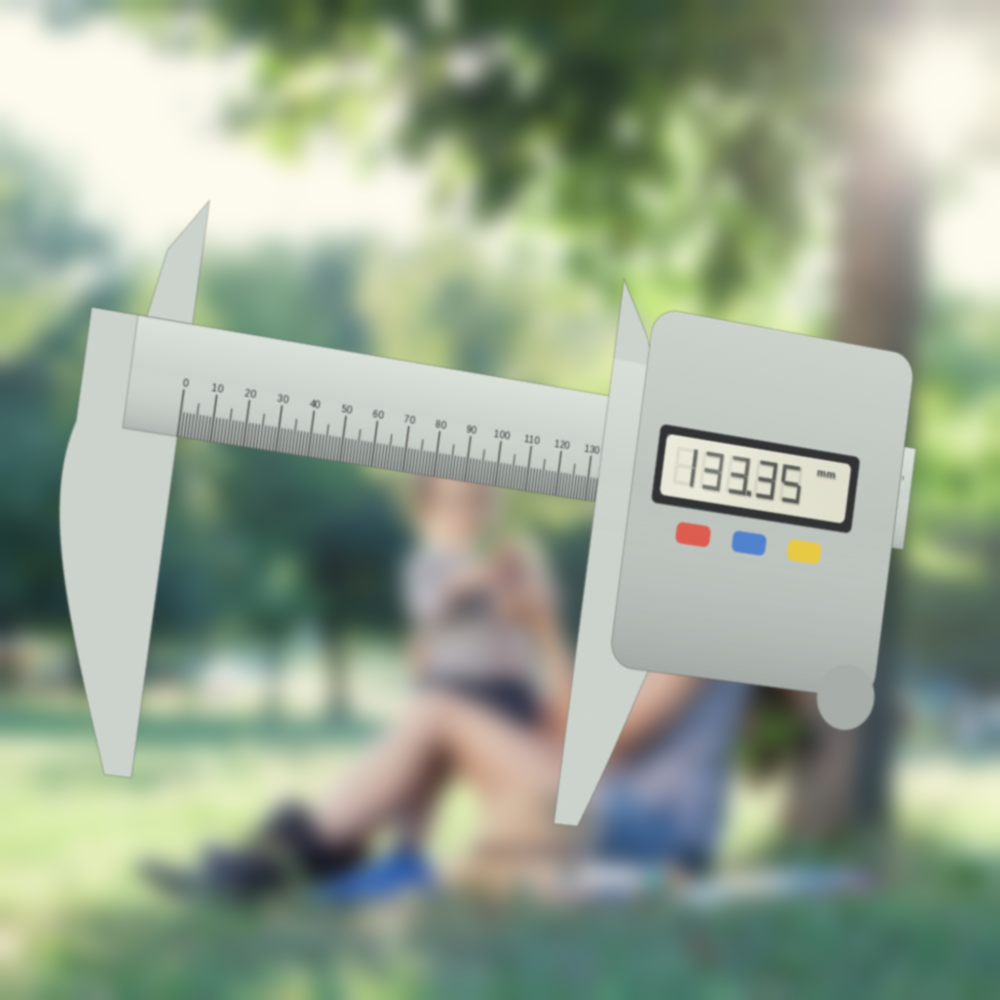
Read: value=133.35 unit=mm
